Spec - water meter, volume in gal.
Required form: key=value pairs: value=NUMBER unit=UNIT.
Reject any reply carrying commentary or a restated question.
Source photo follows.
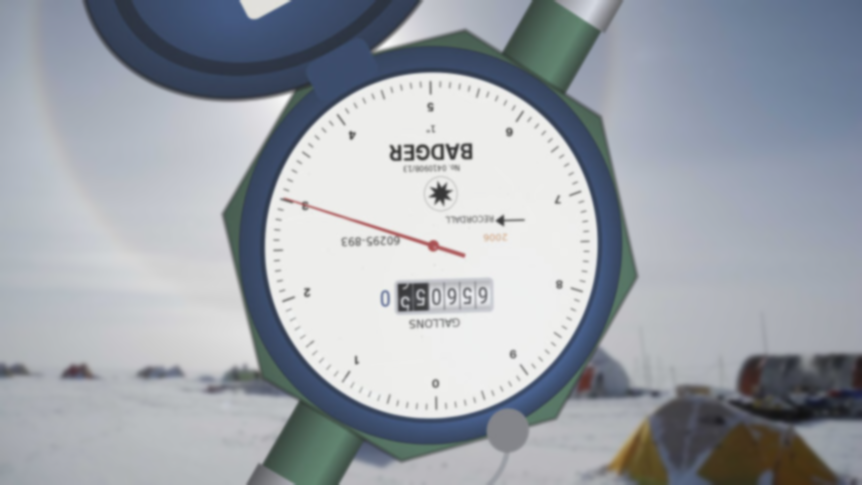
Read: value=6560553.0 unit=gal
